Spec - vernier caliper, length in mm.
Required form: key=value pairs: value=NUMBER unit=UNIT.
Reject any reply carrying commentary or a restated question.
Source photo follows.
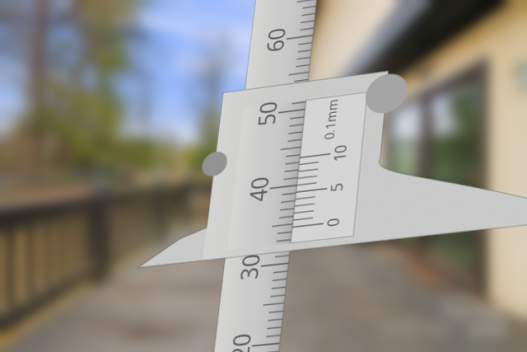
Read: value=34.6 unit=mm
